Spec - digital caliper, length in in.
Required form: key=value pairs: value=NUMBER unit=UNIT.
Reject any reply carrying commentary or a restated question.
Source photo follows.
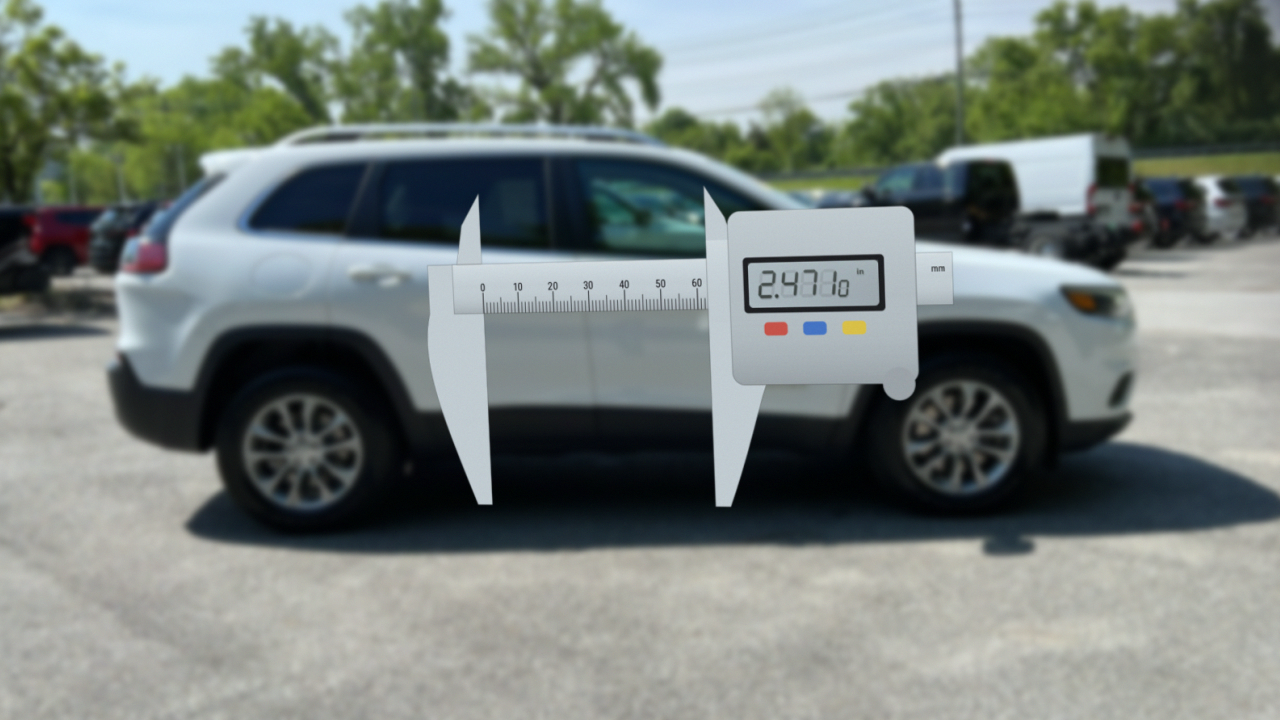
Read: value=2.4710 unit=in
